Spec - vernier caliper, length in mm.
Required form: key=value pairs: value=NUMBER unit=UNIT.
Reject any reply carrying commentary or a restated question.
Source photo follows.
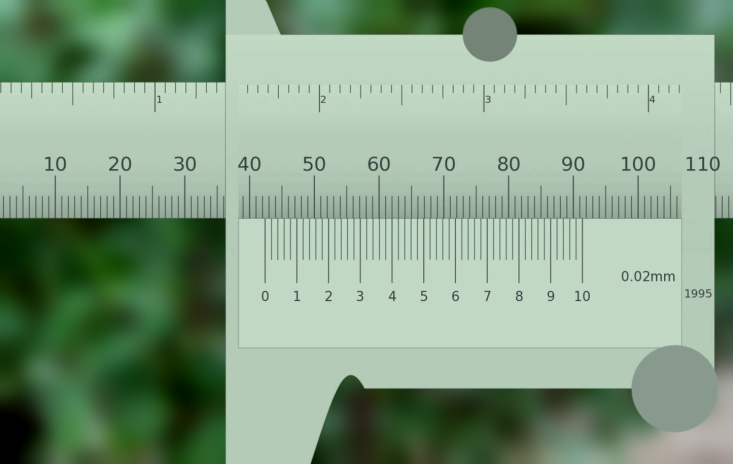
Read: value=42.4 unit=mm
